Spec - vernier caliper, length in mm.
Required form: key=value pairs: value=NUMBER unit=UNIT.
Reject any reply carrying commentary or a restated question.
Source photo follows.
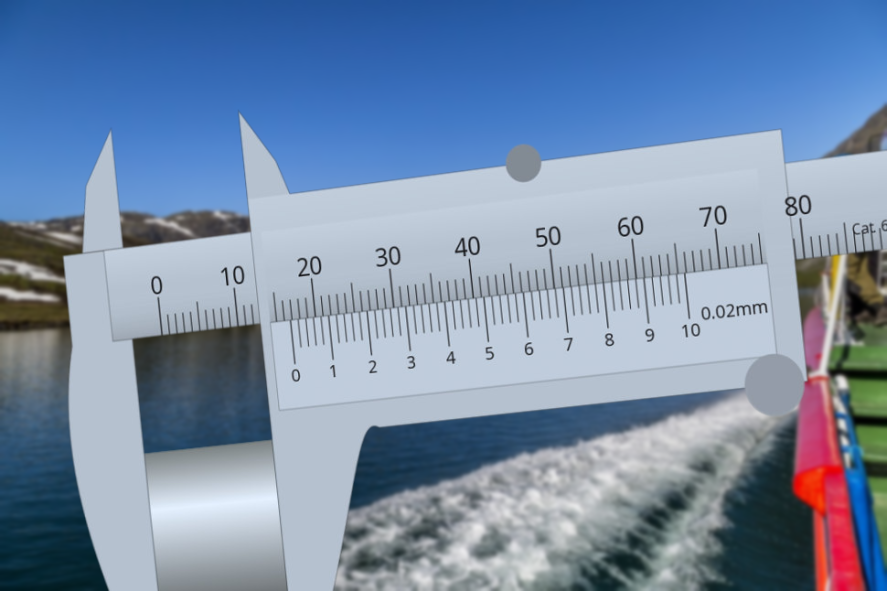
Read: value=16.8 unit=mm
